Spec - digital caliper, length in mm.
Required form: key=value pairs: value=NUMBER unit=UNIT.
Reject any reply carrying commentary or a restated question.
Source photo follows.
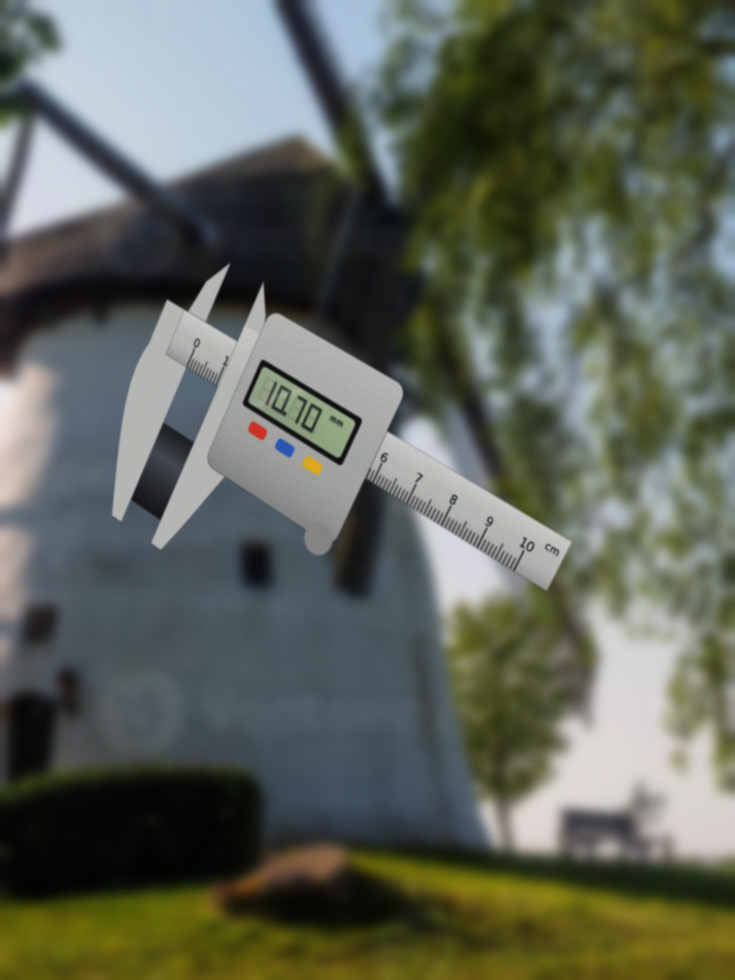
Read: value=10.70 unit=mm
